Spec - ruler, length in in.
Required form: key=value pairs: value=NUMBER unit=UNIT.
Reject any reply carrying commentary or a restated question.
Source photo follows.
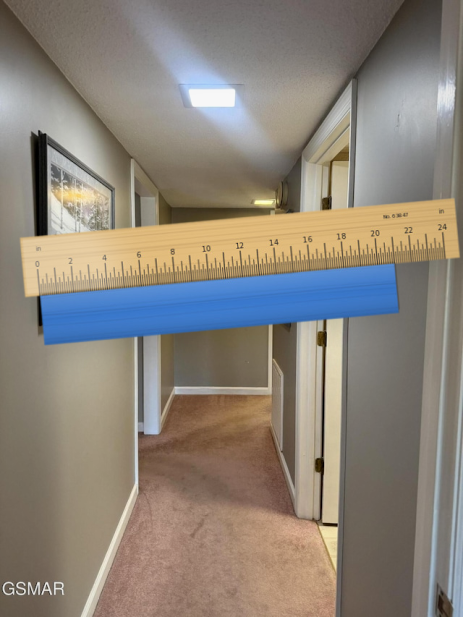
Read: value=21 unit=in
